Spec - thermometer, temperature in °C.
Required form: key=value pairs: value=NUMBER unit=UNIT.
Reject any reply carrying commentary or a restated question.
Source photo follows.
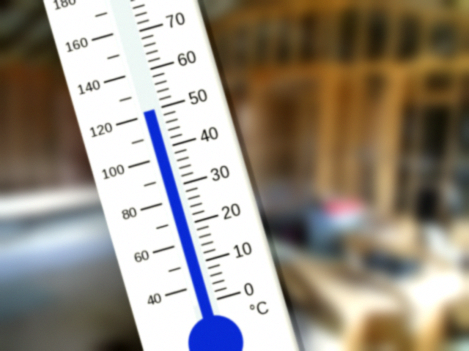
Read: value=50 unit=°C
